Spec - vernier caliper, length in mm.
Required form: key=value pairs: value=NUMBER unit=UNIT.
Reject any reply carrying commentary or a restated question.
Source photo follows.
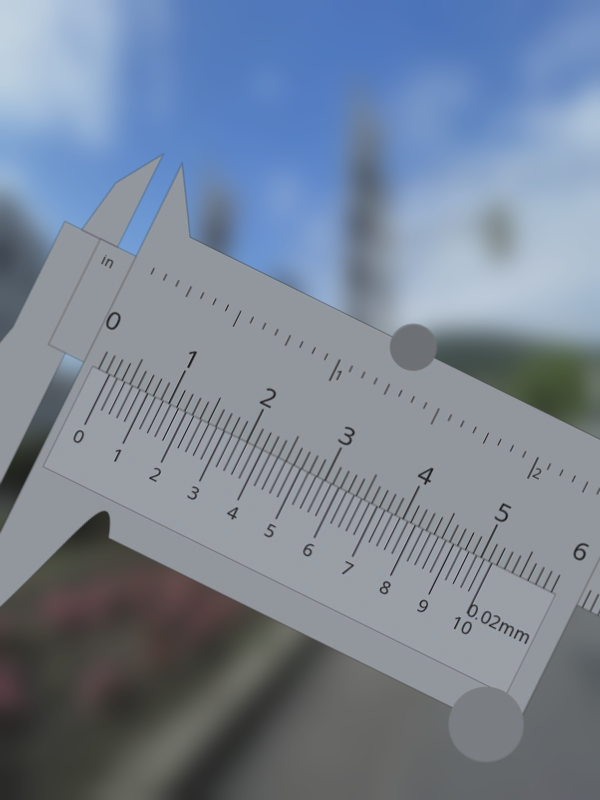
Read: value=2.4 unit=mm
